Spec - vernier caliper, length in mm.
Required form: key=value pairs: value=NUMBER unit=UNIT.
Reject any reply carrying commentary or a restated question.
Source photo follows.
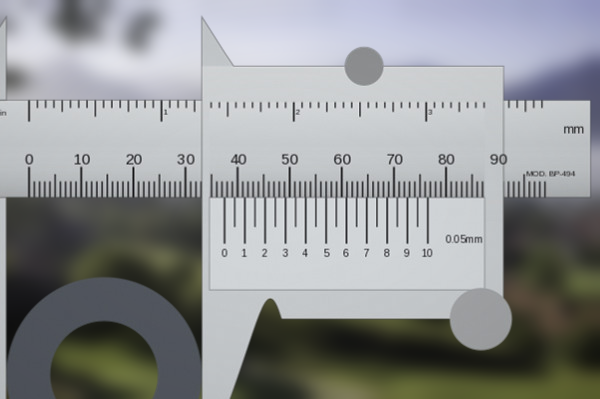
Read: value=37.5 unit=mm
